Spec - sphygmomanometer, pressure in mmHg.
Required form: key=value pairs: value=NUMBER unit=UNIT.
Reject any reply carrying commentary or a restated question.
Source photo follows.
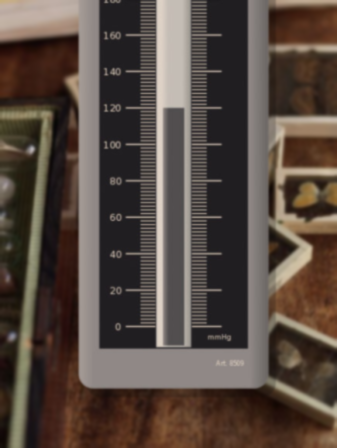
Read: value=120 unit=mmHg
